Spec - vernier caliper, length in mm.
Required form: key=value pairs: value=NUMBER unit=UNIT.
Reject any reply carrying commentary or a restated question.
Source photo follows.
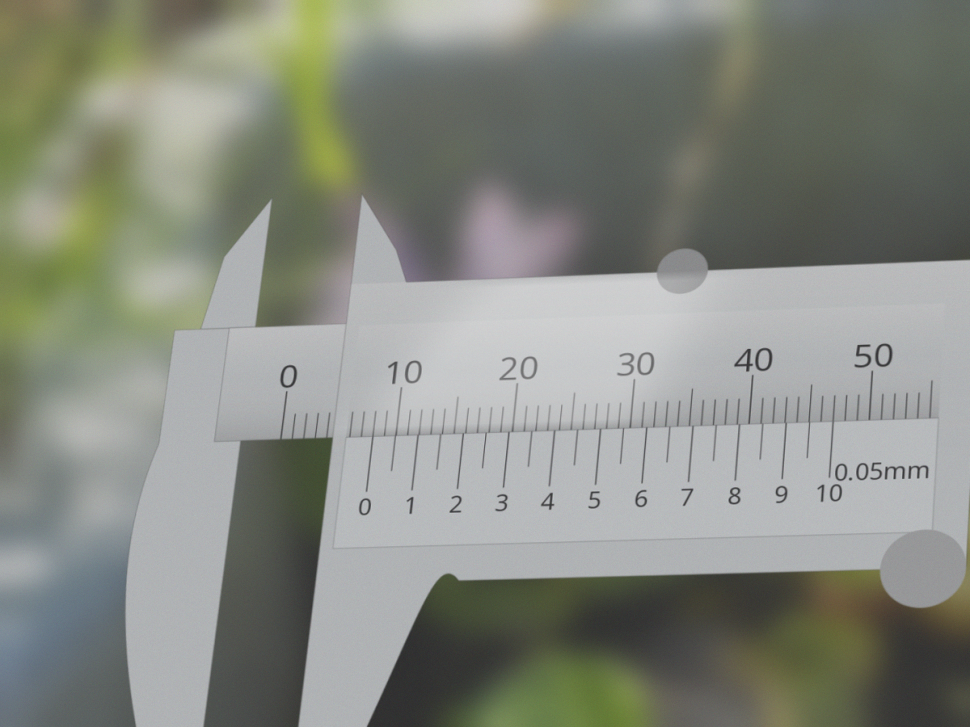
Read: value=8.0 unit=mm
